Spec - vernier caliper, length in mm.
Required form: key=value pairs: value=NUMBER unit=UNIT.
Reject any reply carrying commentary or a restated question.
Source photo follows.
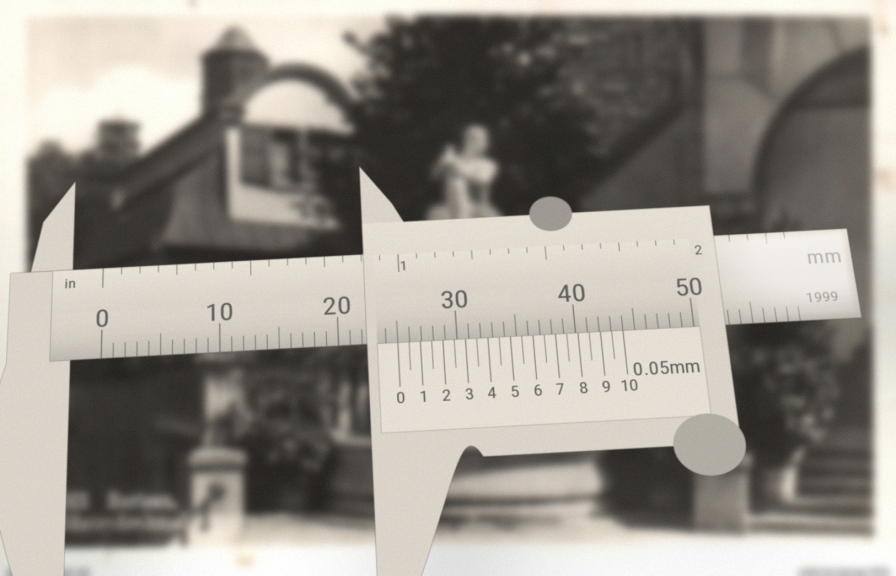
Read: value=25.0 unit=mm
